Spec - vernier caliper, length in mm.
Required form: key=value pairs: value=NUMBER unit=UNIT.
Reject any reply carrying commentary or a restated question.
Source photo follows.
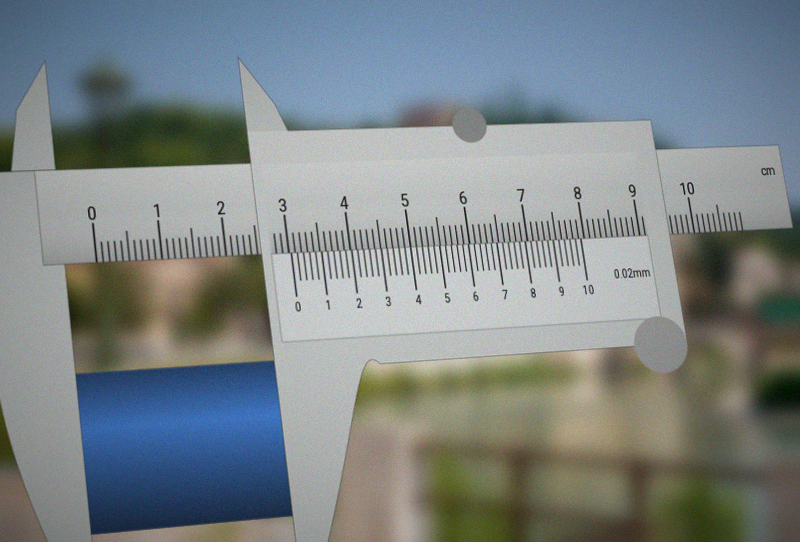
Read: value=30.4 unit=mm
